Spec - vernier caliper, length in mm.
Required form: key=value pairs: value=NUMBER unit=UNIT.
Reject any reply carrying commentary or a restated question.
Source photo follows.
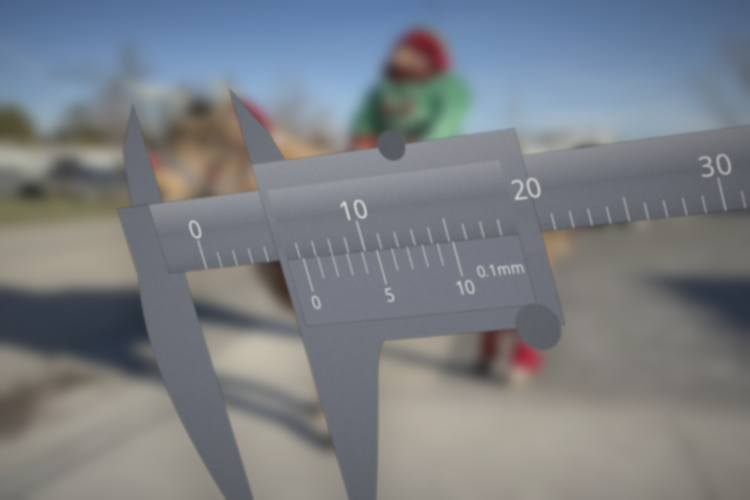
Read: value=6.2 unit=mm
